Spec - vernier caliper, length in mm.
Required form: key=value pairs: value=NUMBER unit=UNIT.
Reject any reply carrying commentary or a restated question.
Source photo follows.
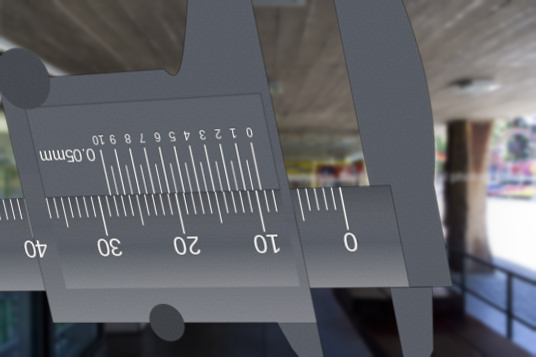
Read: value=9.4 unit=mm
